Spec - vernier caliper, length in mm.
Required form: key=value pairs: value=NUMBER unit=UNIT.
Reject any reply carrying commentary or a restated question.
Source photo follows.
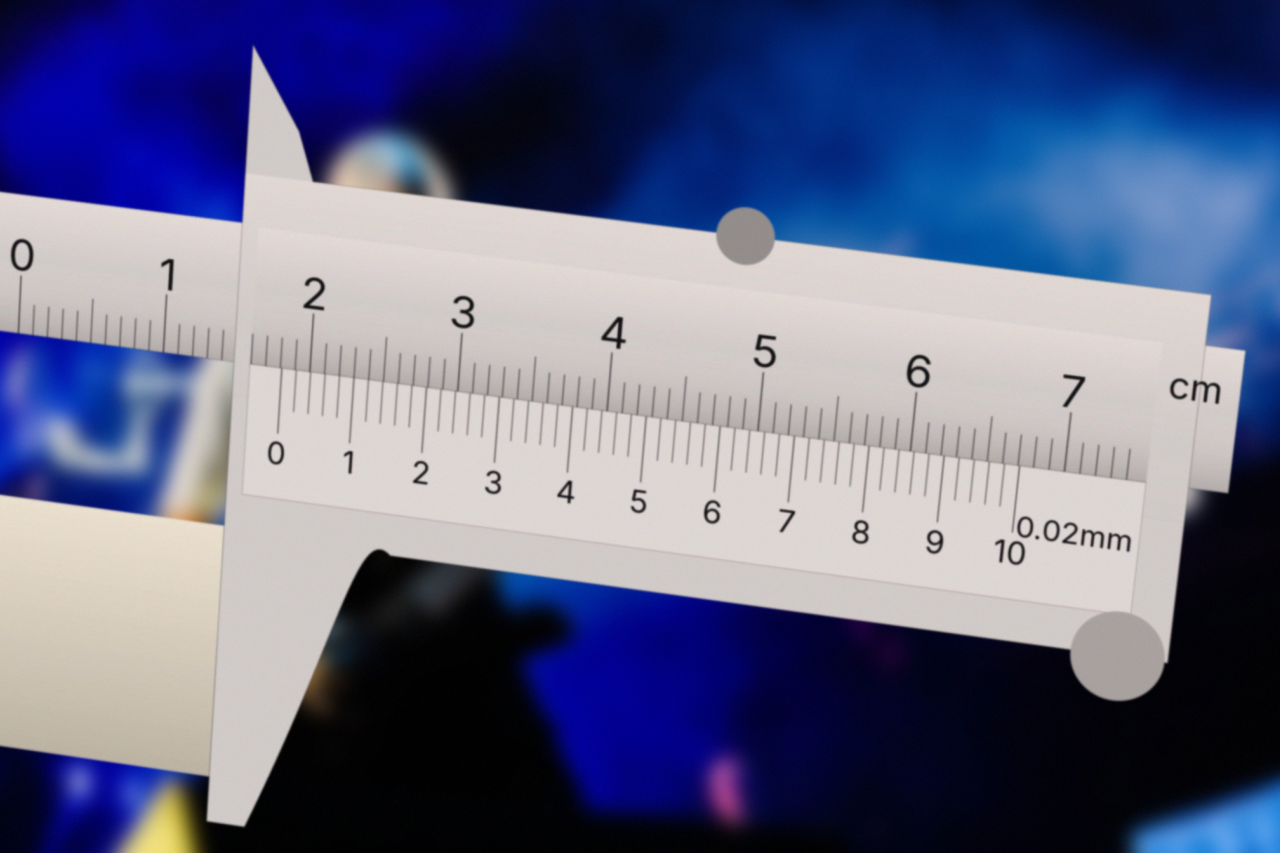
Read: value=18.1 unit=mm
